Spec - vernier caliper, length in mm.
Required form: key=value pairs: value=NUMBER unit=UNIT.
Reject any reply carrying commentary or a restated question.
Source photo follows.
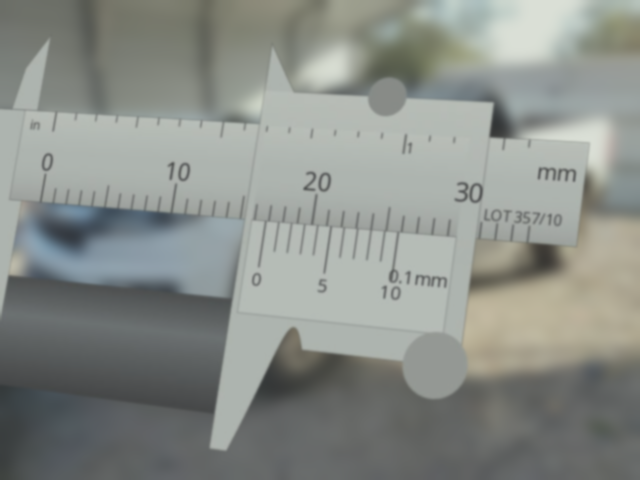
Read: value=16.8 unit=mm
